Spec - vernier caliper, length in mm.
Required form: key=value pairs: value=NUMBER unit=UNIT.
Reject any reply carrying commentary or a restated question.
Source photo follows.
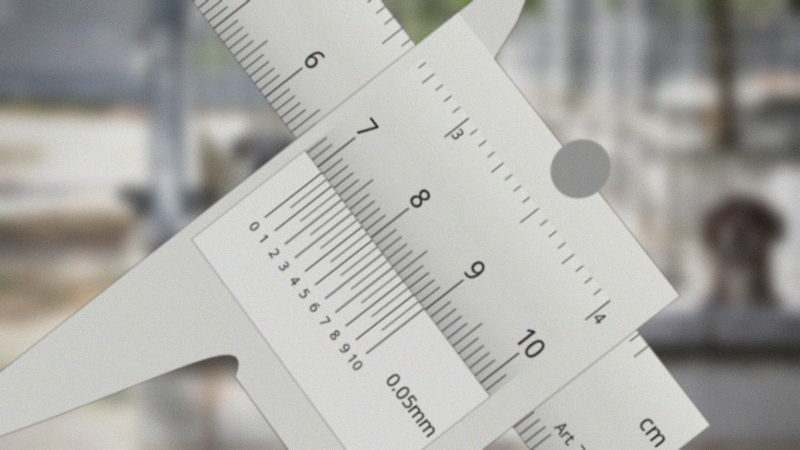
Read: value=70.8 unit=mm
